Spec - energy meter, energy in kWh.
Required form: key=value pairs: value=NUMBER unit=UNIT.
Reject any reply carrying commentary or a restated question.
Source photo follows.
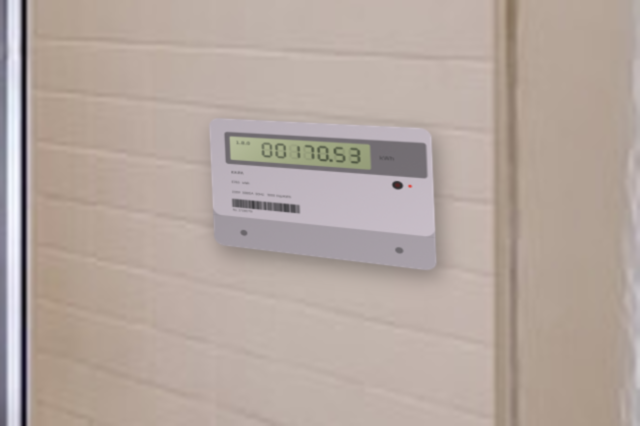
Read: value=170.53 unit=kWh
